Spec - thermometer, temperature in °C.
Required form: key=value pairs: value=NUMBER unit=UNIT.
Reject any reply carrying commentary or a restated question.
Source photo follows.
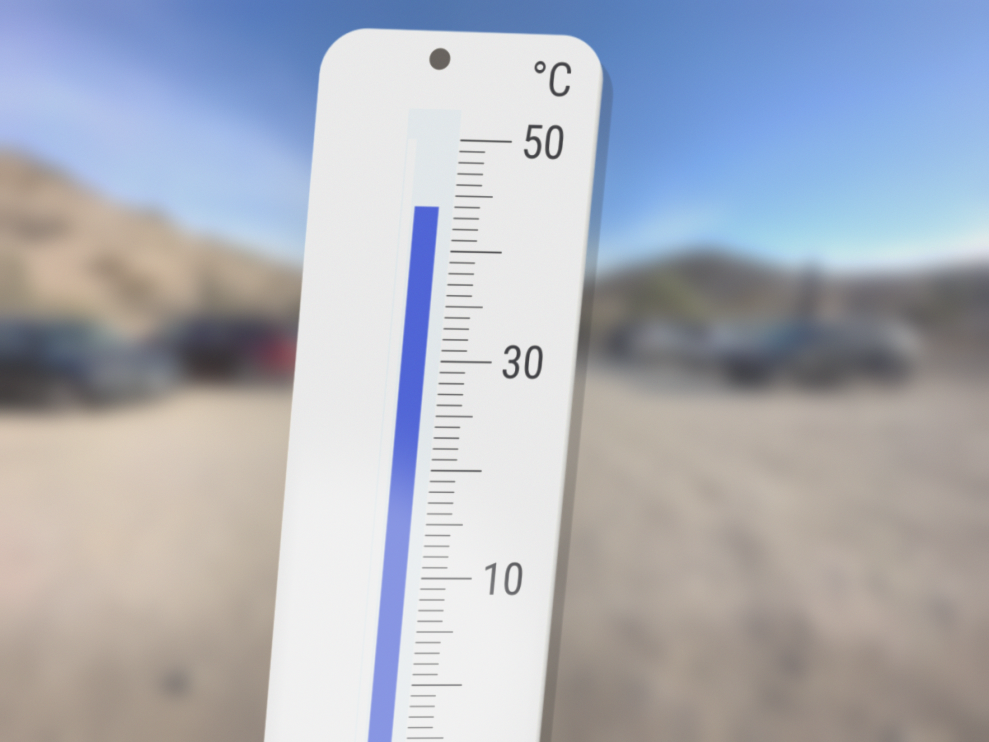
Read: value=44 unit=°C
